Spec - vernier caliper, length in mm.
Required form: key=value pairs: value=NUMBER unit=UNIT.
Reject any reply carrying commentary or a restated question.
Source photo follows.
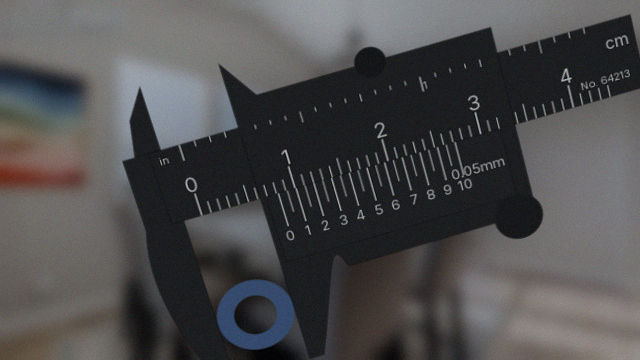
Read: value=8.2 unit=mm
